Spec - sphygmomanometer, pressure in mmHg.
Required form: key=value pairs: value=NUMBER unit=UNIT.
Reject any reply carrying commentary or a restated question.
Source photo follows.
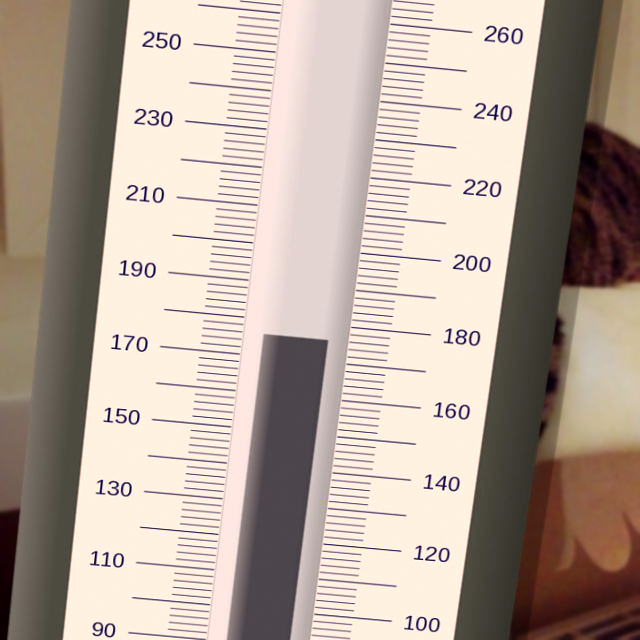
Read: value=176 unit=mmHg
